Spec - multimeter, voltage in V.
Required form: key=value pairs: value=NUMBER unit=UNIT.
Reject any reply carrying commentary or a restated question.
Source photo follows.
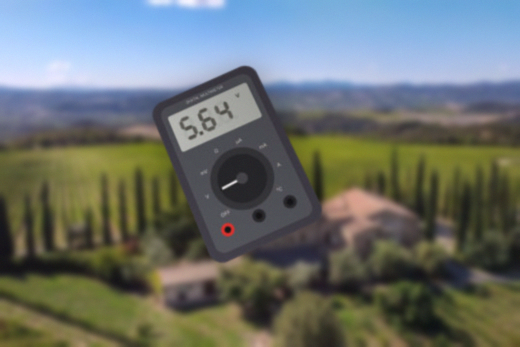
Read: value=5.64 unit=V
